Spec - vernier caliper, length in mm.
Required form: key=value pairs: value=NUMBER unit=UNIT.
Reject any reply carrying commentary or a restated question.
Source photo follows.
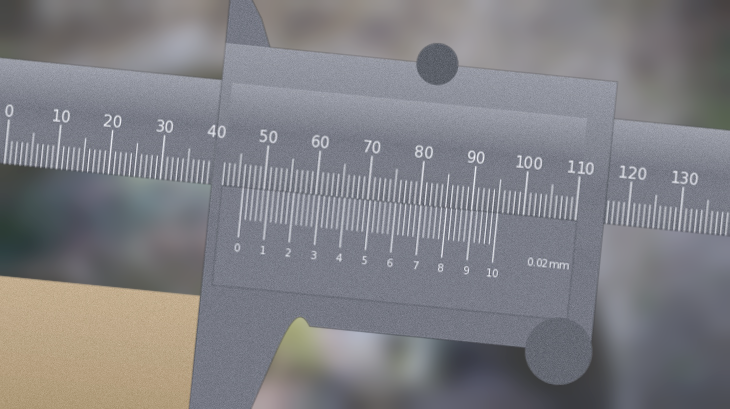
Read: value=46.0 unit=mm
